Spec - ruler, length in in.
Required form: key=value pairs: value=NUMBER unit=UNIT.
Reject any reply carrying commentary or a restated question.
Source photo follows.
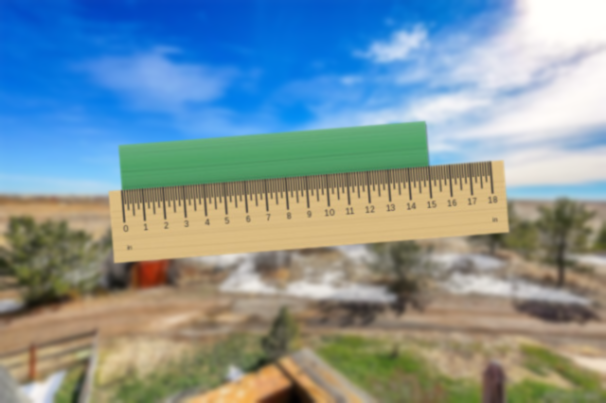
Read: value=15 unit=in
